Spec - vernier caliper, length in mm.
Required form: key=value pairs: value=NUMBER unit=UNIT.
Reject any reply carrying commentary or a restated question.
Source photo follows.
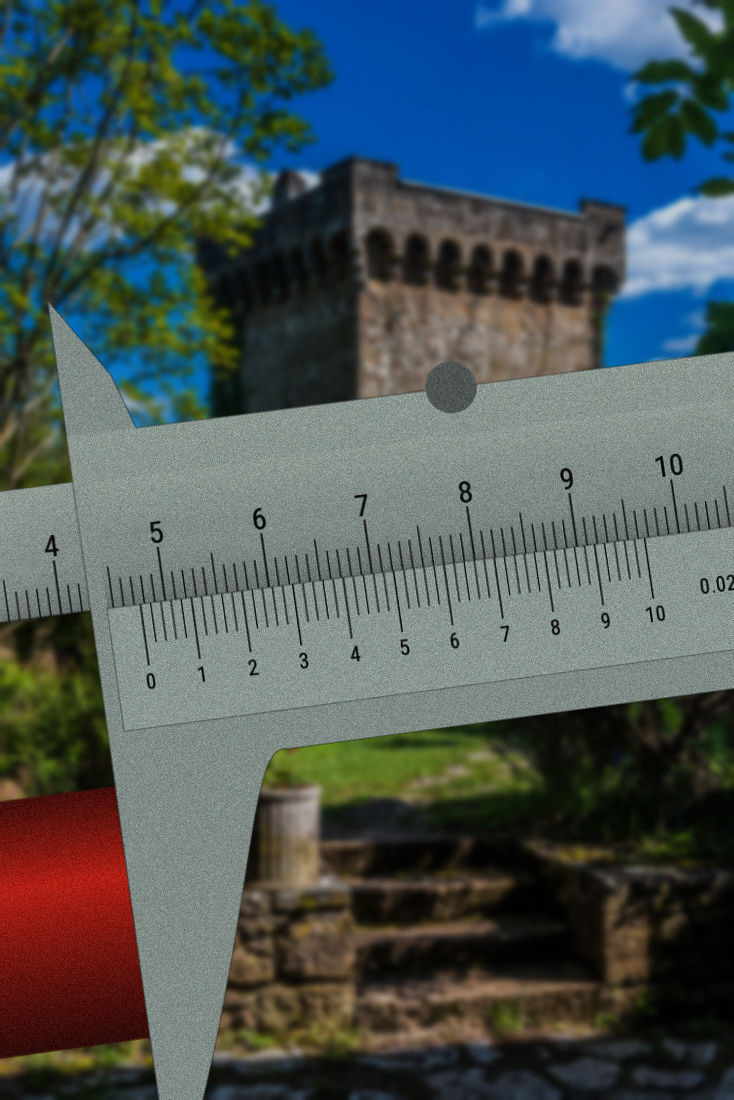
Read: value=47.6 unit=mm
